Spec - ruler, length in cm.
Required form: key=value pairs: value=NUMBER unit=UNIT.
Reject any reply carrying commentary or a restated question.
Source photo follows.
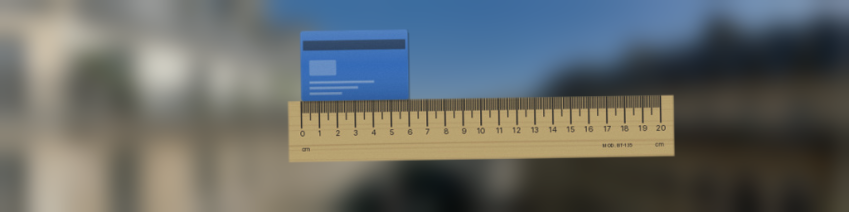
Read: value=6 unit=cm
